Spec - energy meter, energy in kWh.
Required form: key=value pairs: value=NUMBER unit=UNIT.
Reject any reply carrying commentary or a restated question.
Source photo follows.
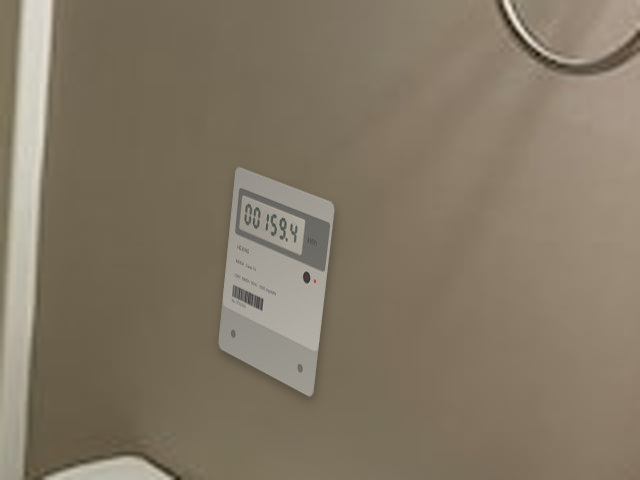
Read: value=159.4 unit=kWh
